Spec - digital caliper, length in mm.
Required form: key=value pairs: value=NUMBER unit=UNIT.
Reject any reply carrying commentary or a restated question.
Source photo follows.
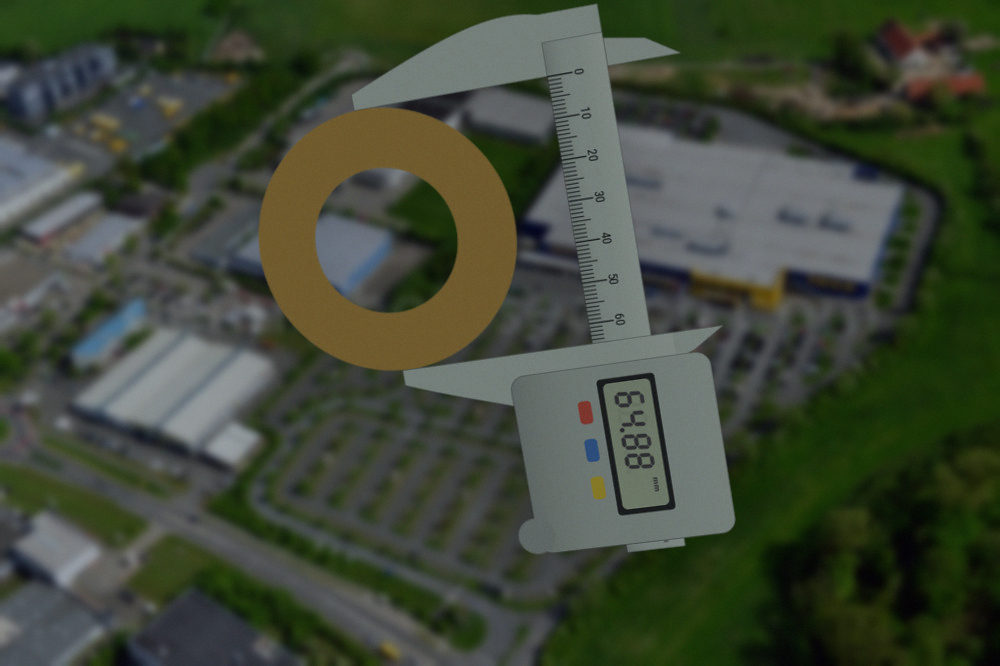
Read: value=64.88 unit=mm
